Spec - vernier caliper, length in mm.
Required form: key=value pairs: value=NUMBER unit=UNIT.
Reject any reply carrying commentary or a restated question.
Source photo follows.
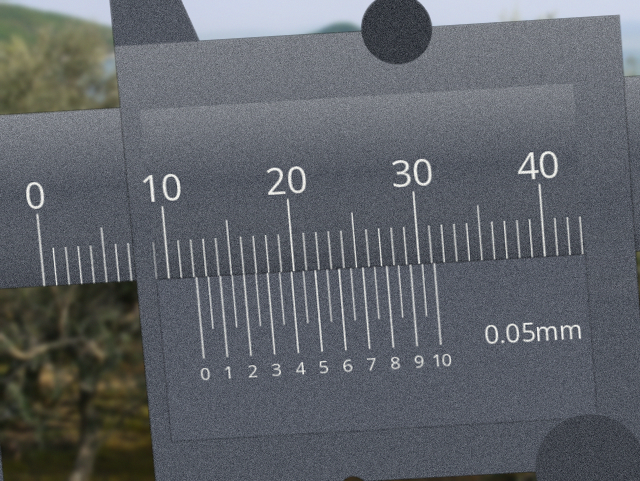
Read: value=12.2 unit=mm
